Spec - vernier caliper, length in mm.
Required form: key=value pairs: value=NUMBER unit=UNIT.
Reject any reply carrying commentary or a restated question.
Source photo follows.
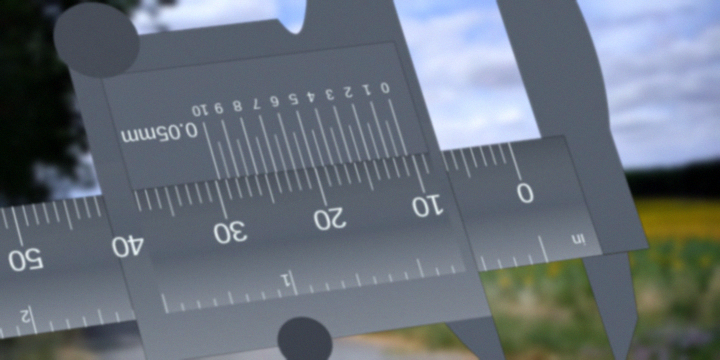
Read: value=10.6 unit=mm
